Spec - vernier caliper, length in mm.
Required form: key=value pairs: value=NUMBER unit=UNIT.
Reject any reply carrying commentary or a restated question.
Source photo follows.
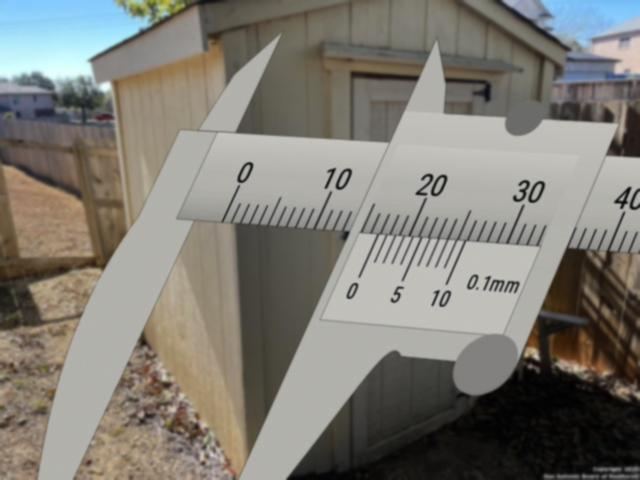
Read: value=16.8 unit=mm
